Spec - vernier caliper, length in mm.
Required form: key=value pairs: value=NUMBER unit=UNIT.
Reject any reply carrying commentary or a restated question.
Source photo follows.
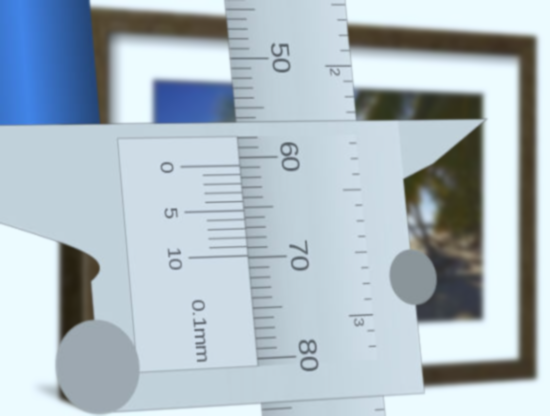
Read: value=60.8 unit=mm
